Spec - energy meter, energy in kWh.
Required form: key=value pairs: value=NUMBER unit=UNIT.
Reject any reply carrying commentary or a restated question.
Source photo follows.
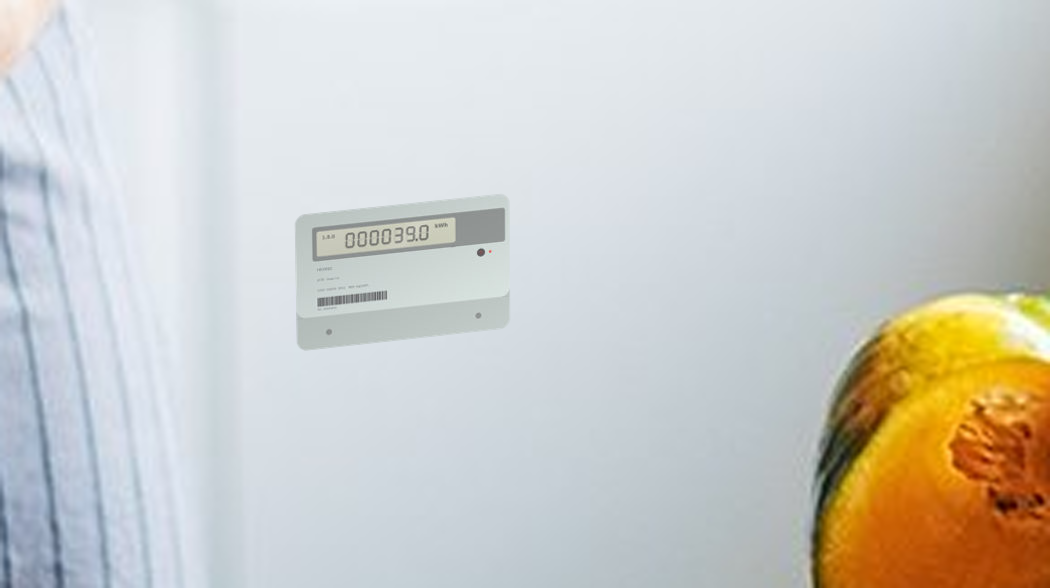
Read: value=39.0 unit=kWh
